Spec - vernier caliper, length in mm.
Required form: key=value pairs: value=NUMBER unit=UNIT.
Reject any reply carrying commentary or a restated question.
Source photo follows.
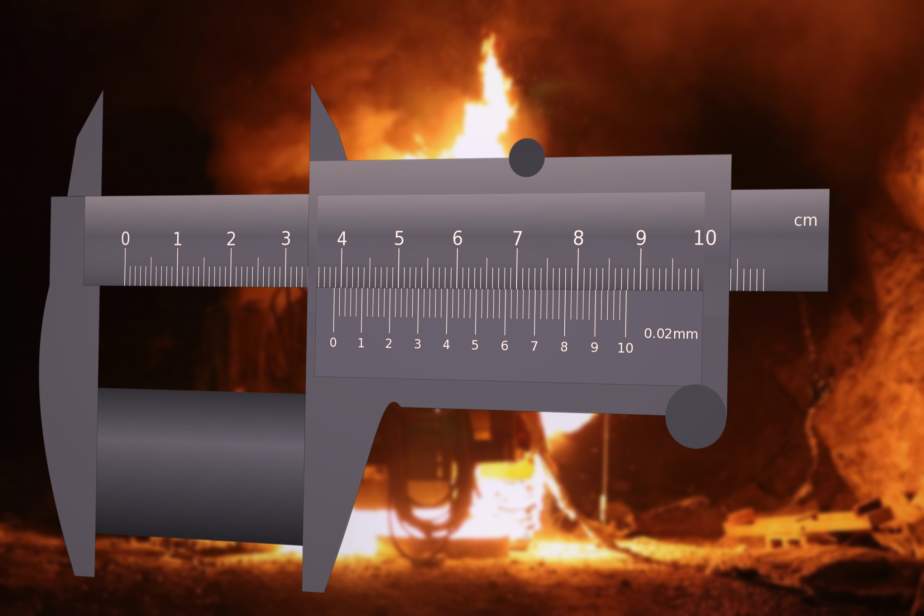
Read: value=38.8 unit=mm
